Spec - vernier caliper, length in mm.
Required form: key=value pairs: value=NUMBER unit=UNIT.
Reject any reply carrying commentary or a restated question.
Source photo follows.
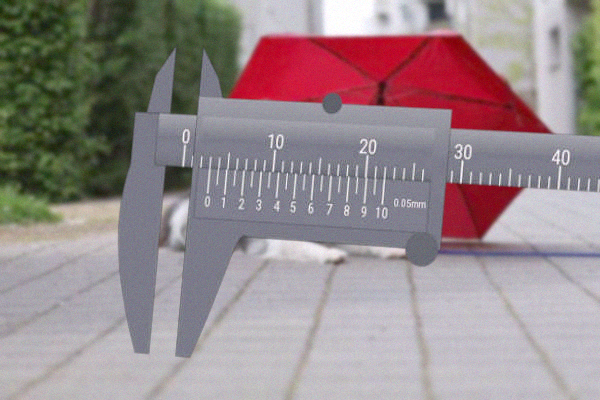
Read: value=3.0 unit=mm
